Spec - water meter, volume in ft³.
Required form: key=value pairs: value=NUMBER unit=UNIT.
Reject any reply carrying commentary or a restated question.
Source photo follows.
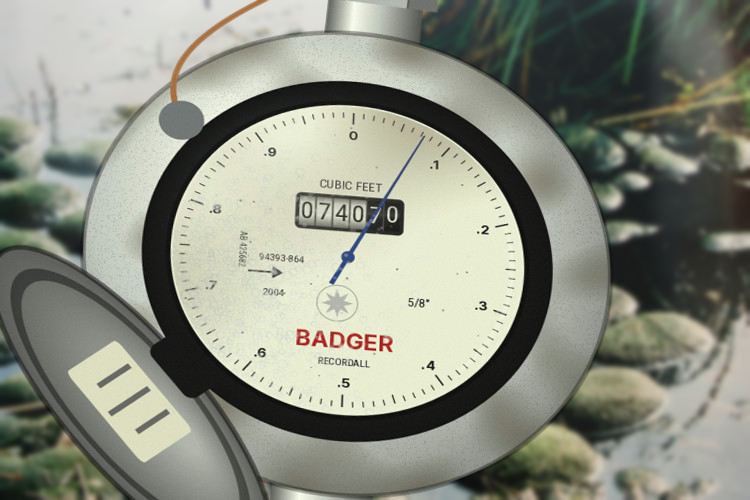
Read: value=74070.07 unit=ft³
